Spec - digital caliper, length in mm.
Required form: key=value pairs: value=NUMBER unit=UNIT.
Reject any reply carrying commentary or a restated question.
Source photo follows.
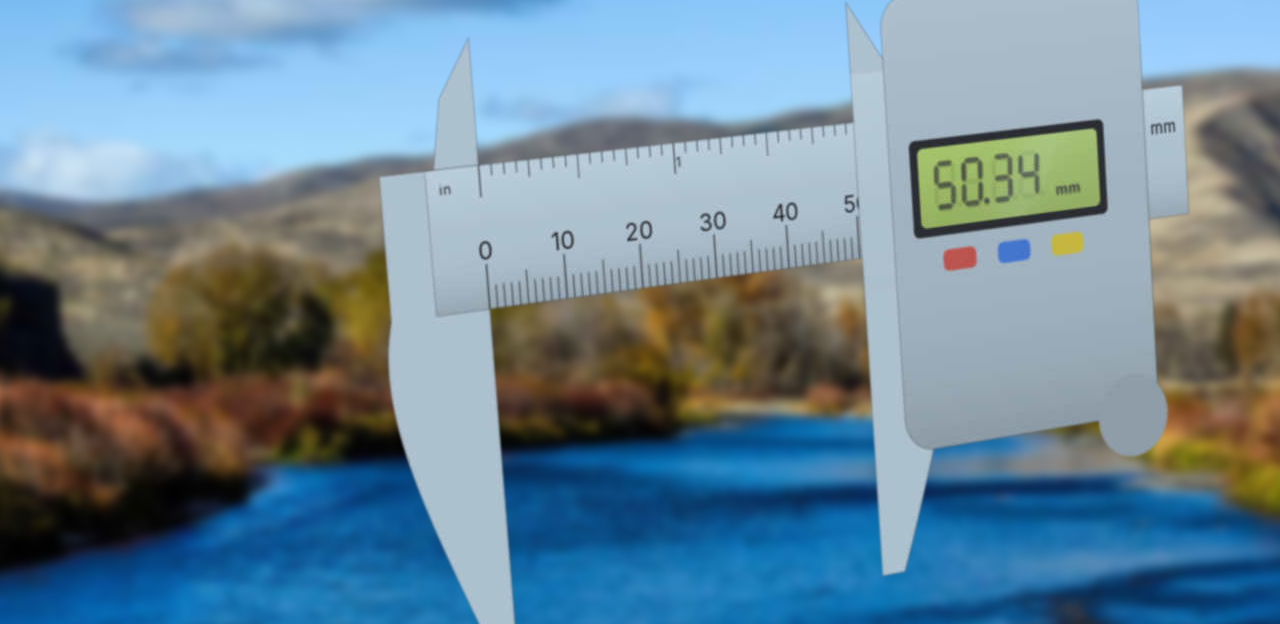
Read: value=50.34 unit=mm
